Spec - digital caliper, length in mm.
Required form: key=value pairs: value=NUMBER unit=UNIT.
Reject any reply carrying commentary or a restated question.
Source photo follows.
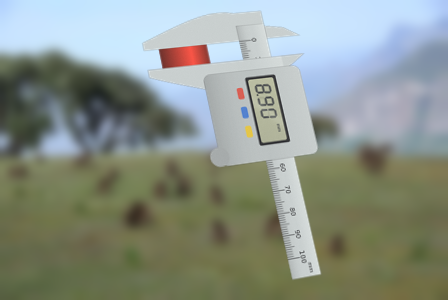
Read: value=8.90 unit=mm
